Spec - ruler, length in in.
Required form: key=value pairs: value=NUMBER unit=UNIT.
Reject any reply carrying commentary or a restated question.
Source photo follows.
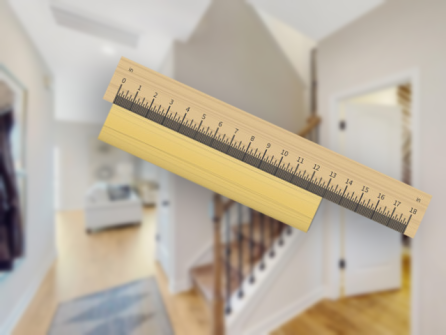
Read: value=13 unit=in
